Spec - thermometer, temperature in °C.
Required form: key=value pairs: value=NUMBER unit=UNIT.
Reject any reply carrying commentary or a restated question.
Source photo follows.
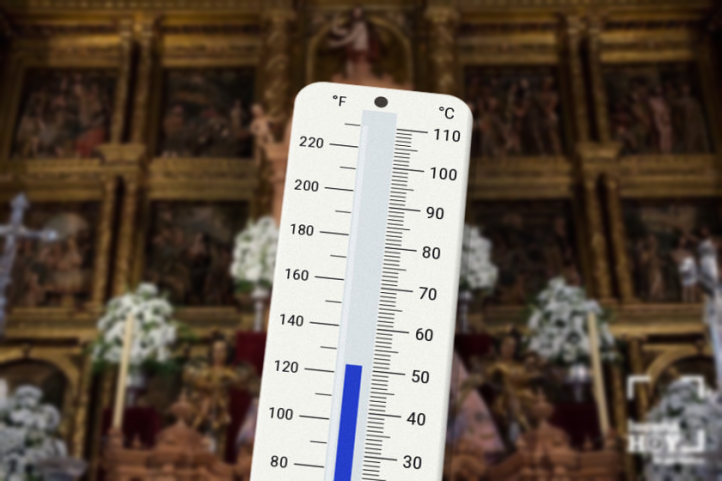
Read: value=51 unit=°C
